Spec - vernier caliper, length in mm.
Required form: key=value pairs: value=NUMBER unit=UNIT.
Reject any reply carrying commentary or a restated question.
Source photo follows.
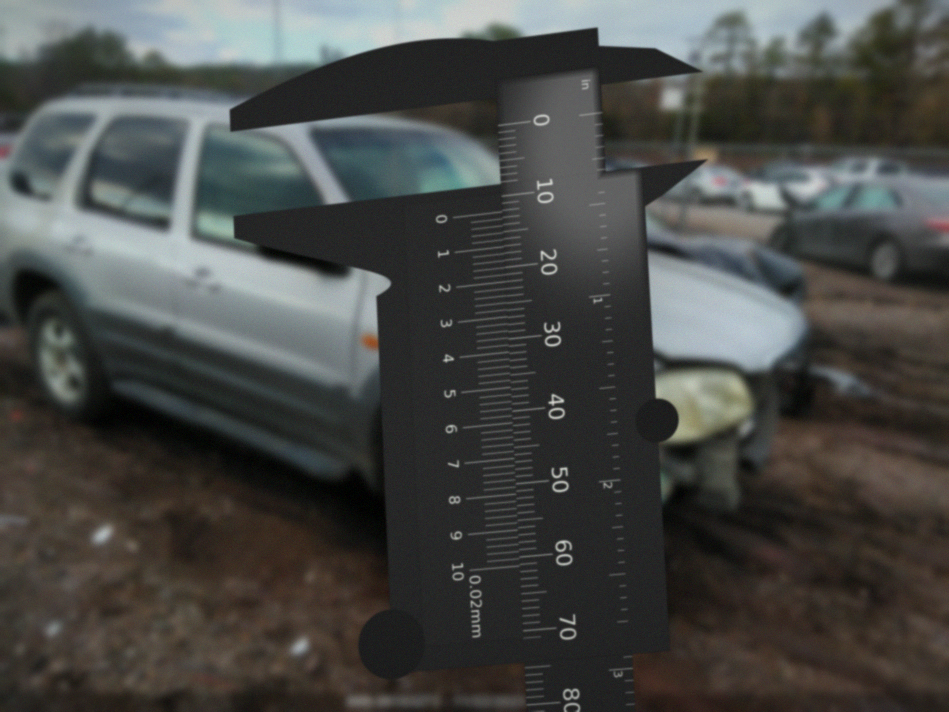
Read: value=12.2 unit=mm
